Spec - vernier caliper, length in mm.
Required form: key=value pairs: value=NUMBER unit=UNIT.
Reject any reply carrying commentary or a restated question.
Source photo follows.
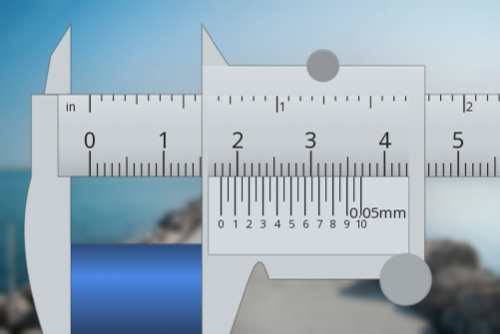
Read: value=17.8 unit=mm
